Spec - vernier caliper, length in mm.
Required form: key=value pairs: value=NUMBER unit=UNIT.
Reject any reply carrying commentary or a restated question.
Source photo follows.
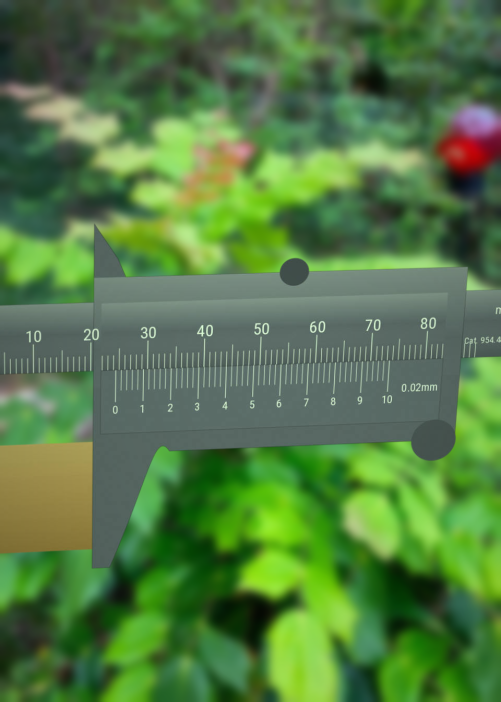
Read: value=24.4 unit=mm
